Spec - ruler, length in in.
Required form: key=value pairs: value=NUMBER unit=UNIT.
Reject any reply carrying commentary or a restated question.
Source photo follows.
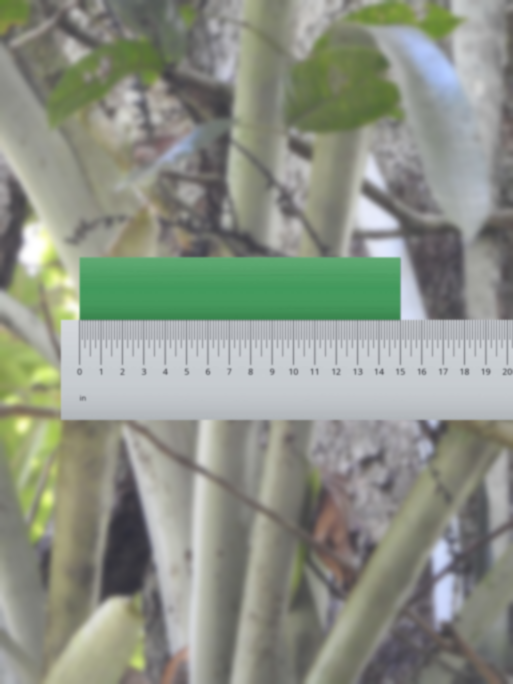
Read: value=15 unit=in
